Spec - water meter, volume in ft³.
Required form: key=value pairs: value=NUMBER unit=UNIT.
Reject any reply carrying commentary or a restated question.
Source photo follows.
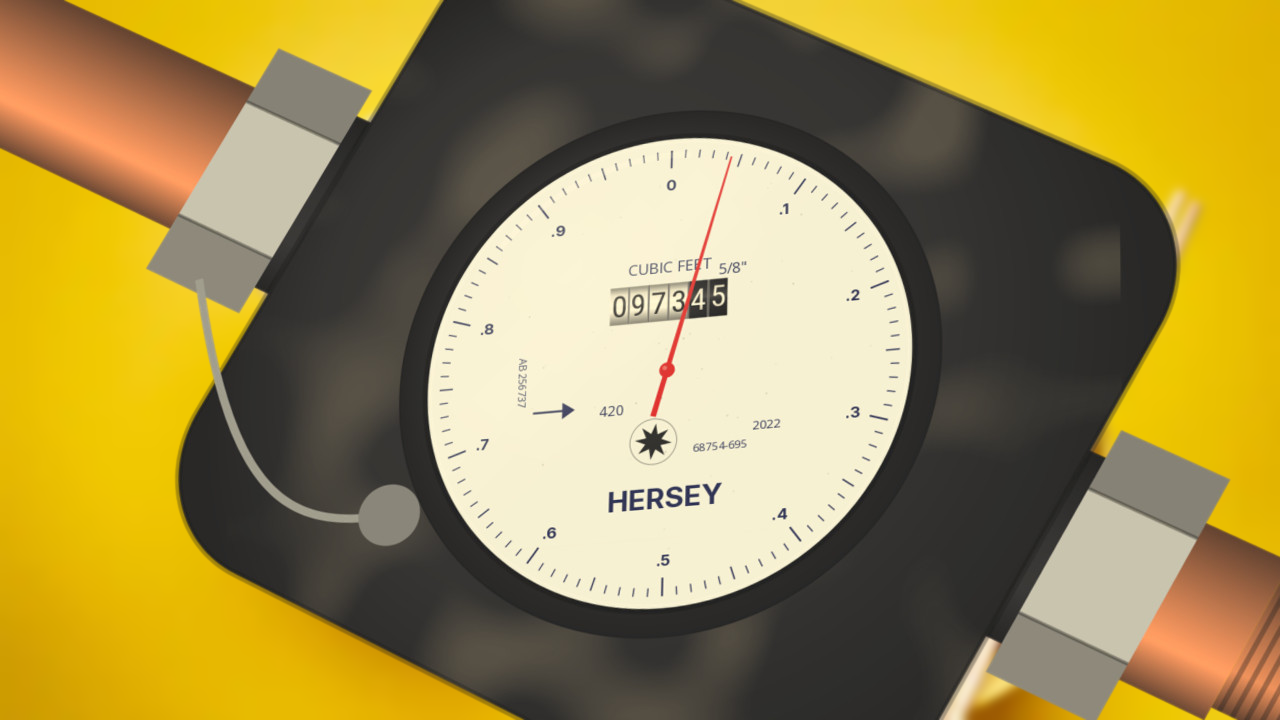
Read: value=97345.04 unit=ft³
